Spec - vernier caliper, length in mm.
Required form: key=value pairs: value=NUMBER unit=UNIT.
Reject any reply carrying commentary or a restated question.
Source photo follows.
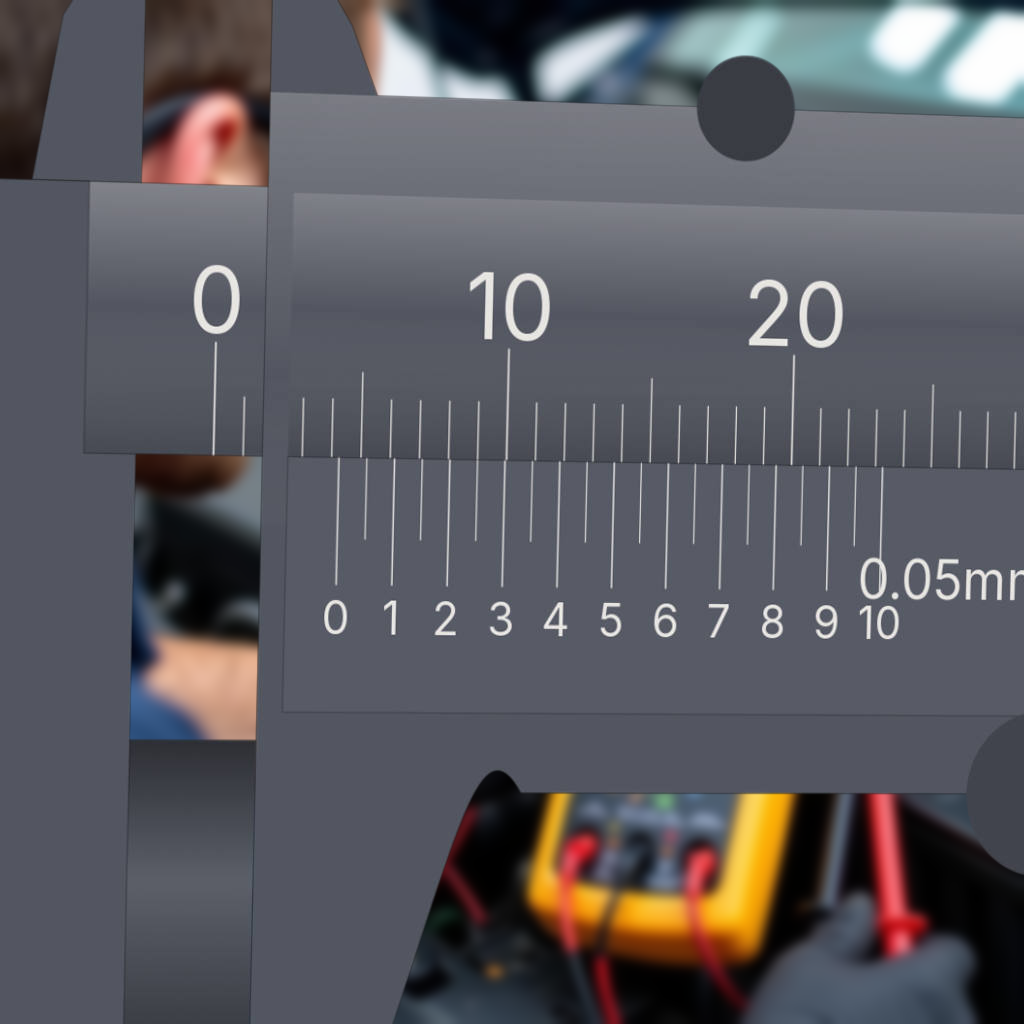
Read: value=4.25 unit=mm
